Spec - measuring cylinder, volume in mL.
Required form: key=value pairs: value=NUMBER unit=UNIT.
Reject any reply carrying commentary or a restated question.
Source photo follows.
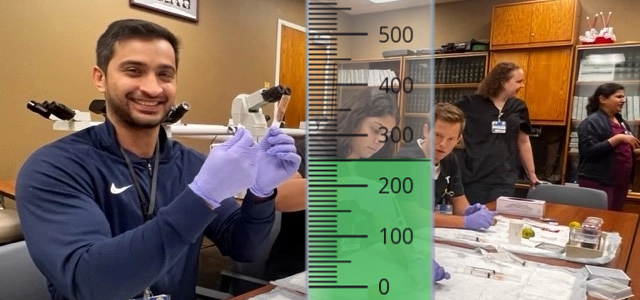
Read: value=250 unit=mL
